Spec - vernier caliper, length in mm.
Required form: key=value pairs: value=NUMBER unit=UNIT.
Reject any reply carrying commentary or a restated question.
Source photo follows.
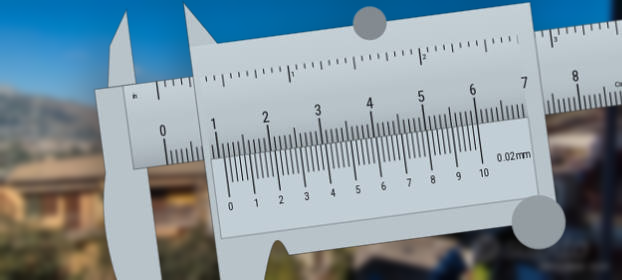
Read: value=11.0 unit=mm
